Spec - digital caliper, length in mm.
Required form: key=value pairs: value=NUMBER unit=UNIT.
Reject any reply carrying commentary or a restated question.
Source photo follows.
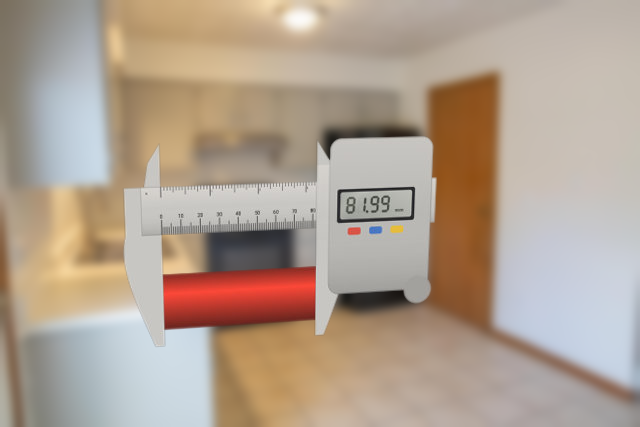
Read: value=81.99 unit=mm
